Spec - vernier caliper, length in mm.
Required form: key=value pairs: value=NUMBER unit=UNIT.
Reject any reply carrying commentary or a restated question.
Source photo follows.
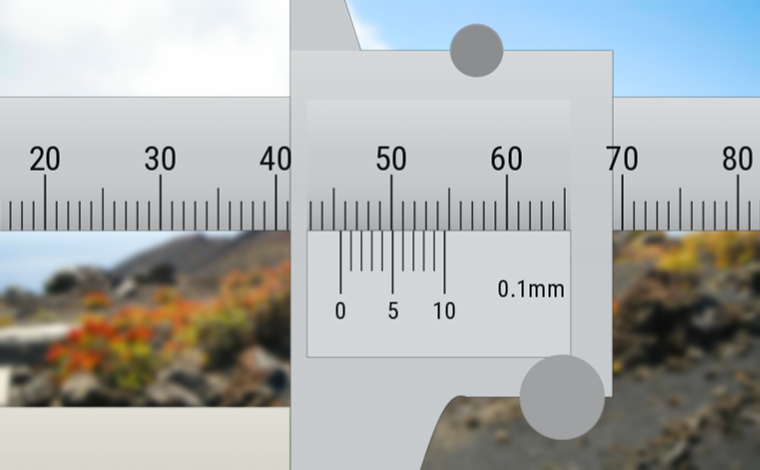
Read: value=45.6 unit=mm
